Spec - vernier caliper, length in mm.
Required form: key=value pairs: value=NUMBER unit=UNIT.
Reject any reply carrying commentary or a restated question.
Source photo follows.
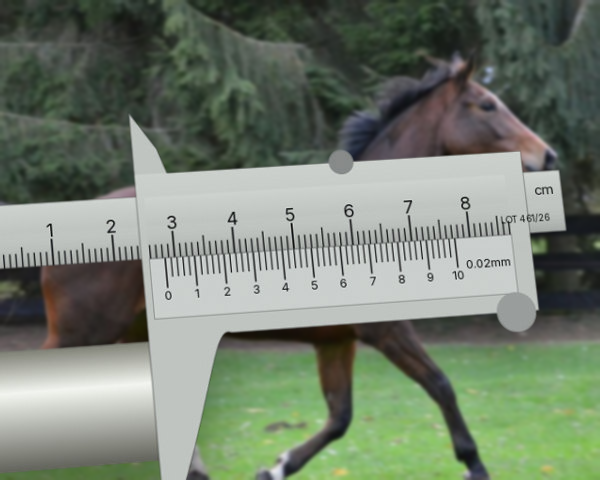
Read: value=28.4 unit=mm
